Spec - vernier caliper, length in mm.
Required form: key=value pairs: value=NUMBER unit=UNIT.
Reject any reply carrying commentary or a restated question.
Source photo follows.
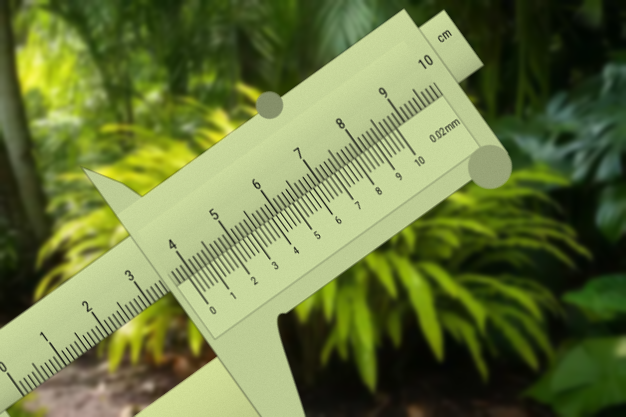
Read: value=39.0 unit=mm
